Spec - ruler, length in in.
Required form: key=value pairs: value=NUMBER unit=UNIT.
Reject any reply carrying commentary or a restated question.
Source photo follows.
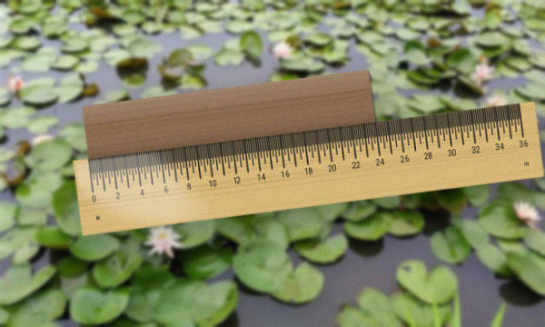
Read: value=24 unit=in
